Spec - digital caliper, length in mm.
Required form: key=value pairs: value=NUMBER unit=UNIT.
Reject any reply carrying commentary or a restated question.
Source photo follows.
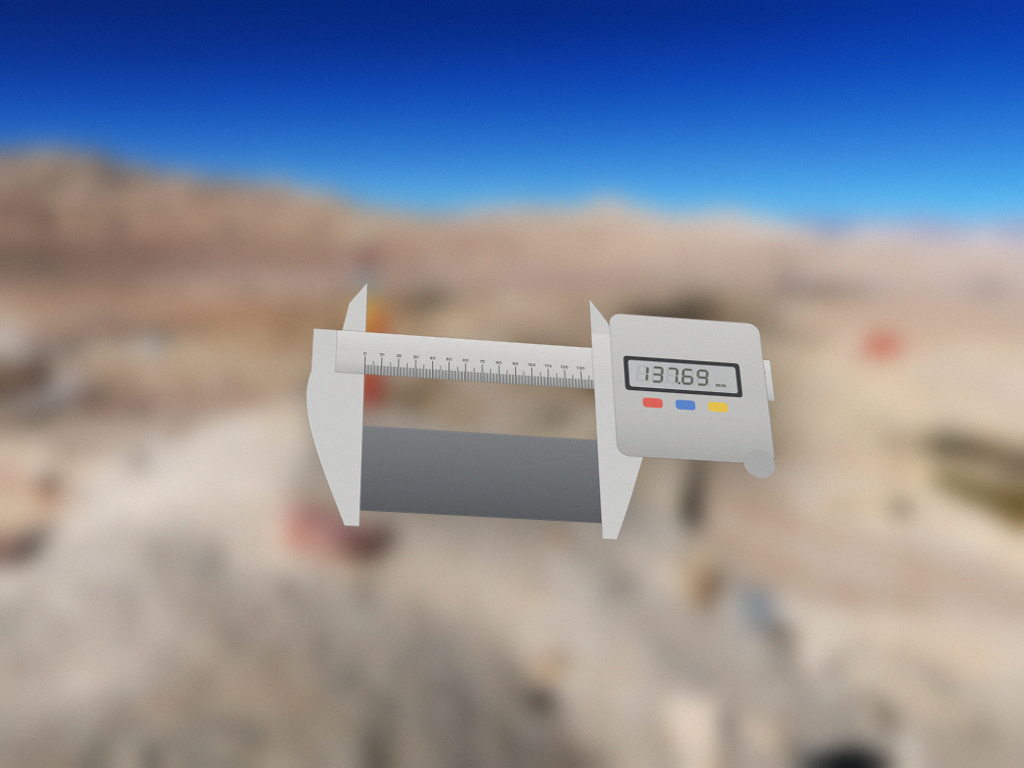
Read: value=137.69 unit=mm
